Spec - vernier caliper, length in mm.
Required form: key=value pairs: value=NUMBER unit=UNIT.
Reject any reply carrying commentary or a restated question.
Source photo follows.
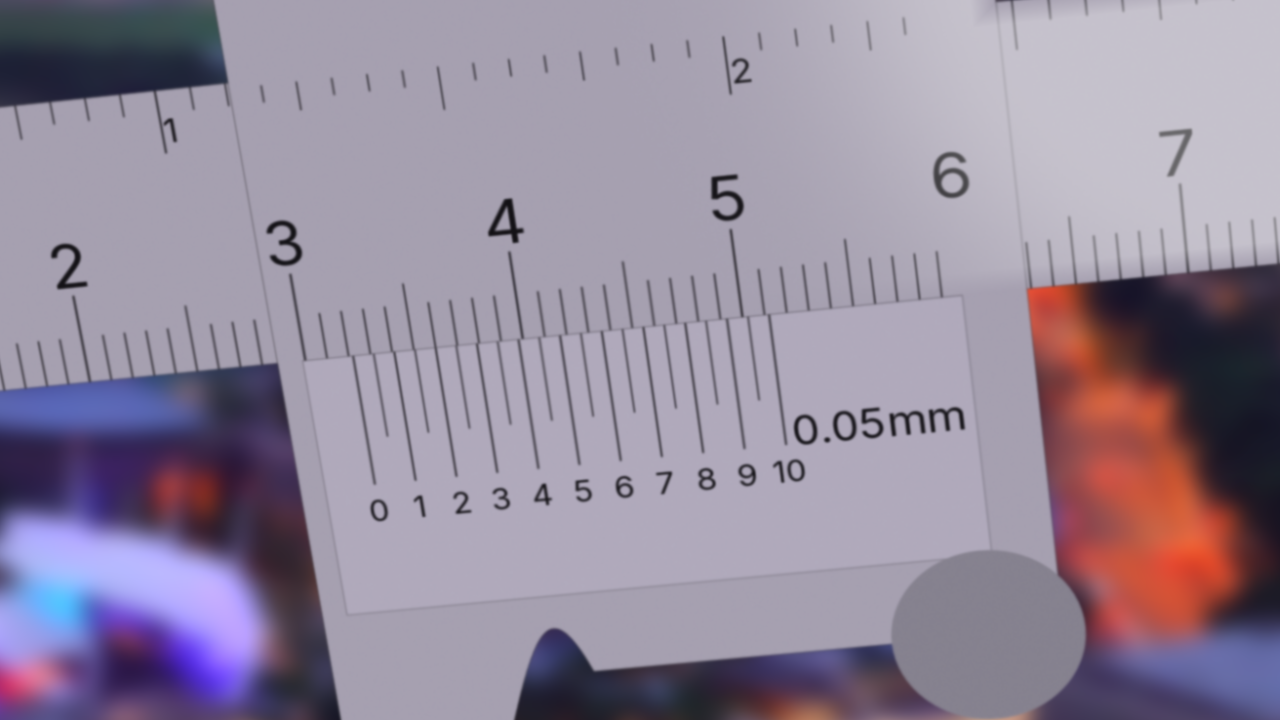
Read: value=32.2 unit=mm
